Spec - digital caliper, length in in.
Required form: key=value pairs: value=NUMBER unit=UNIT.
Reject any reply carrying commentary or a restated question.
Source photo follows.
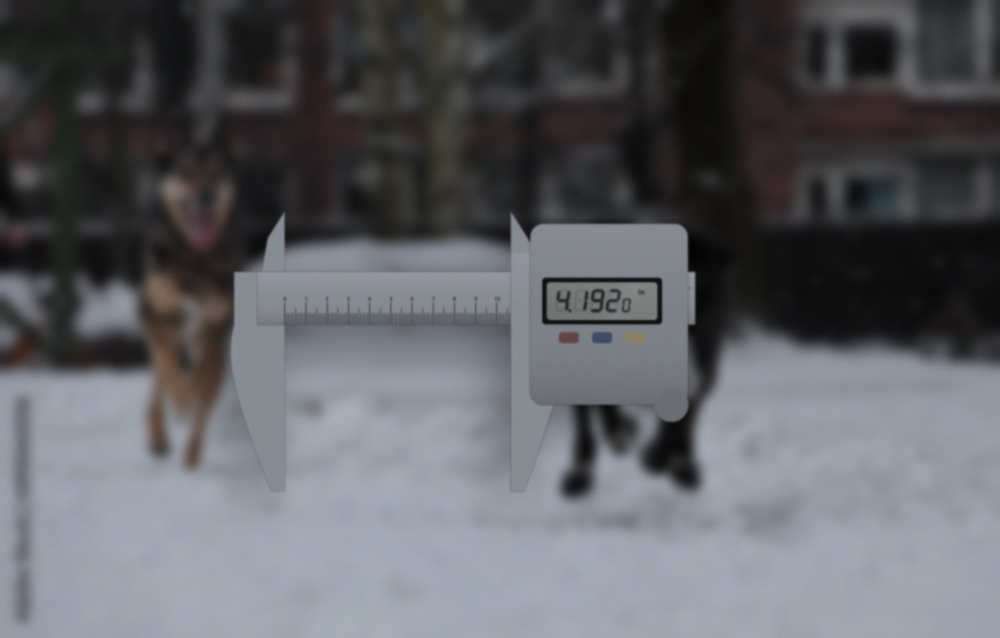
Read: value=4.1920 unit=in
